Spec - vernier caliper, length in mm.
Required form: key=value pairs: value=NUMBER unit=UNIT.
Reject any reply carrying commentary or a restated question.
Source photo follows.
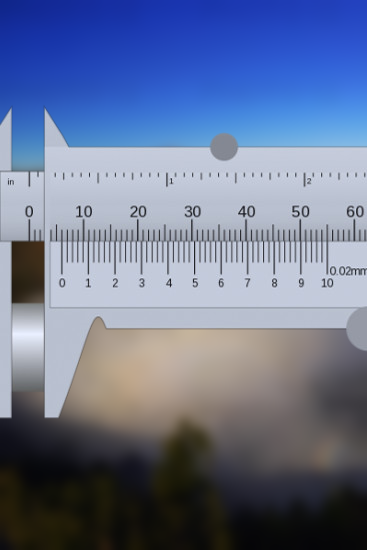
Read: value=6.0 unit=mm
